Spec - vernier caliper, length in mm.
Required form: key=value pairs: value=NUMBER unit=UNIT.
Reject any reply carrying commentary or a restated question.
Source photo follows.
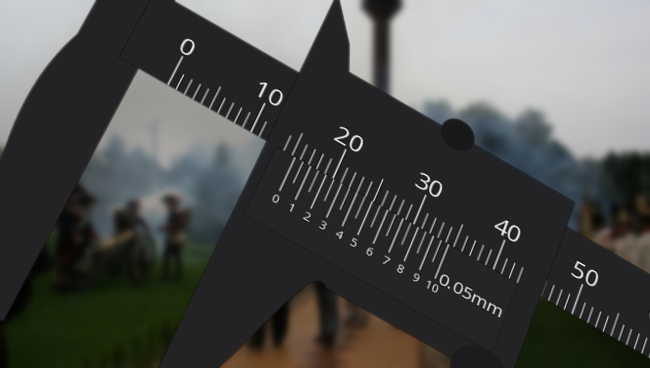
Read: value=15.4 unit=mm
